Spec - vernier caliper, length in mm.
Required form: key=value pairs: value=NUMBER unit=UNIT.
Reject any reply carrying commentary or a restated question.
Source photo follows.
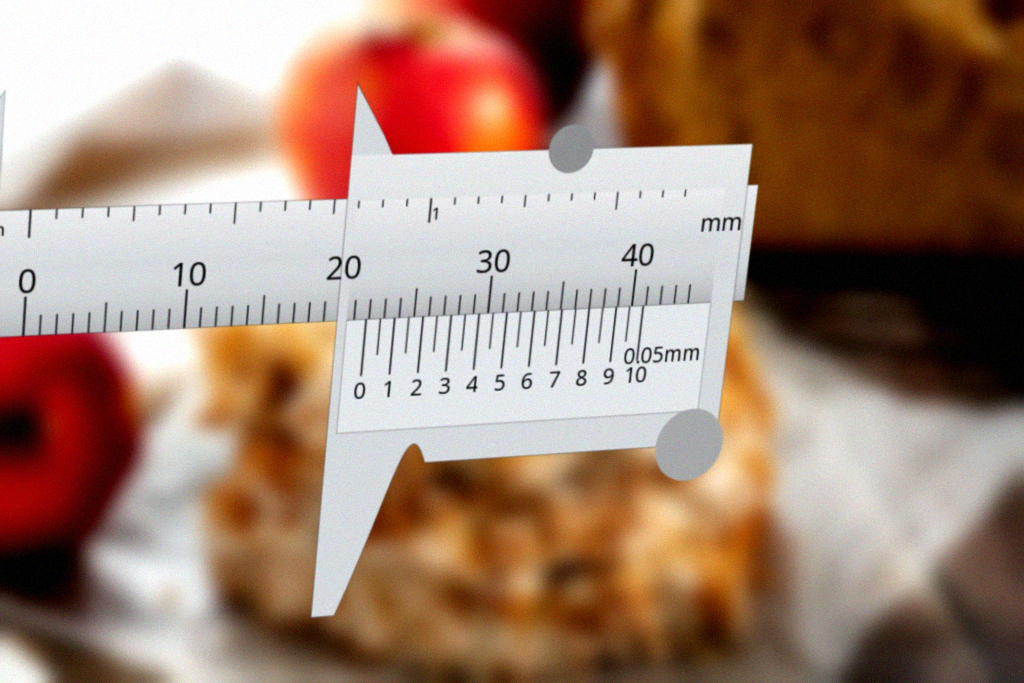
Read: value=21.8 unit=mm
